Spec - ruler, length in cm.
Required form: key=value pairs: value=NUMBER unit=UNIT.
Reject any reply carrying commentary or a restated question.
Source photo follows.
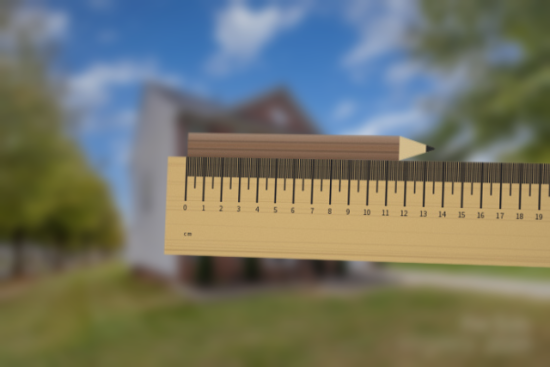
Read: value=13.5 unit=cm
